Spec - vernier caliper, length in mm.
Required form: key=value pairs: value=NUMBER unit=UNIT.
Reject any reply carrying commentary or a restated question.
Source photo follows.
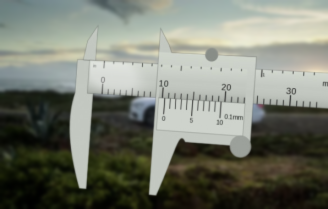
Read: value=10.4 unit=mm
